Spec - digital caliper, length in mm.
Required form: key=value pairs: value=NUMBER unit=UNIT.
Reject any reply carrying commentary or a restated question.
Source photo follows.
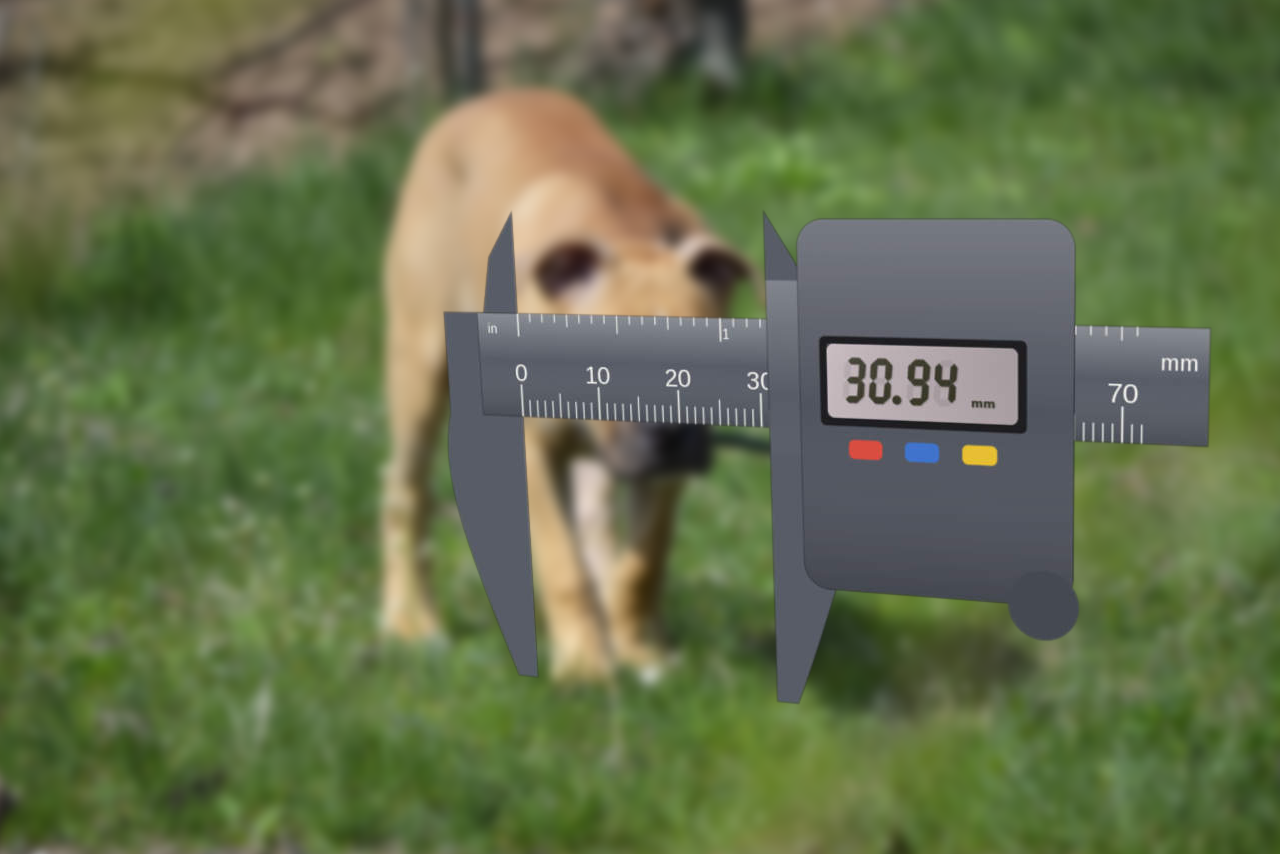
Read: value=30.94 unit=mm
